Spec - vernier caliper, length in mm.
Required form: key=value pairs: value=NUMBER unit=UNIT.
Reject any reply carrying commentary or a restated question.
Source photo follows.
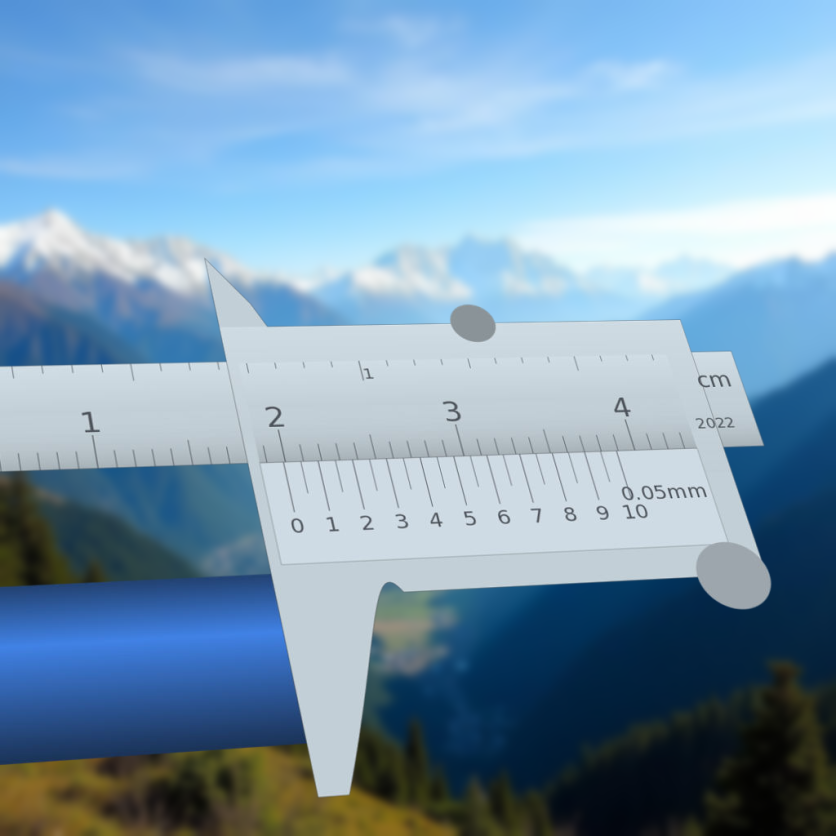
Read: value=19.9 unit=mm
